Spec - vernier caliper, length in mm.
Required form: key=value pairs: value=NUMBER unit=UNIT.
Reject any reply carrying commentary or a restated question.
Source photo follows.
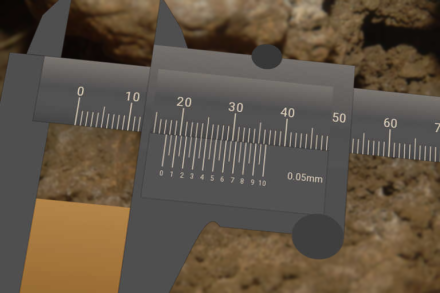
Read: value=17.4 unit=mm
